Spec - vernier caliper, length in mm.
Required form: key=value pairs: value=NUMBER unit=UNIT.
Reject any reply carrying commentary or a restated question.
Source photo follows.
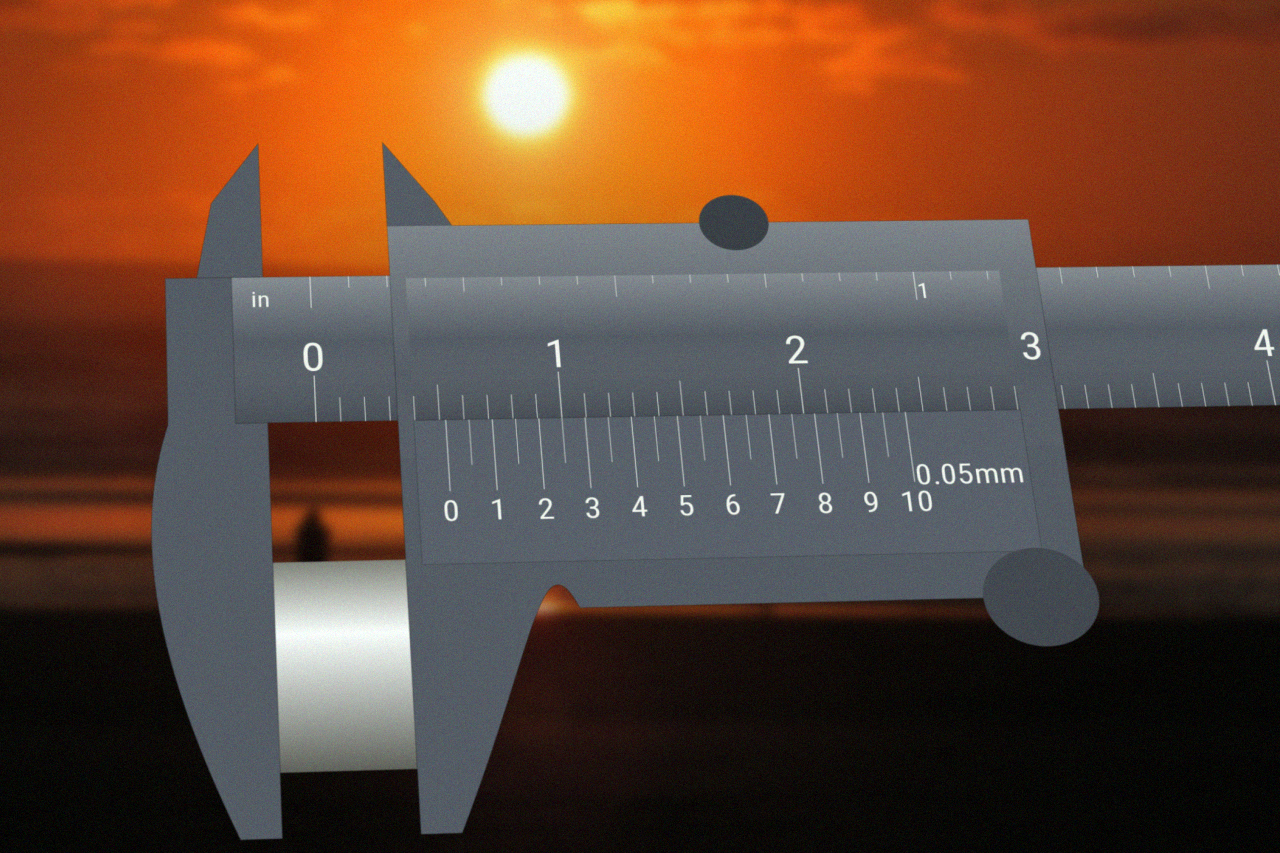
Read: value=5.25 unit=mm
